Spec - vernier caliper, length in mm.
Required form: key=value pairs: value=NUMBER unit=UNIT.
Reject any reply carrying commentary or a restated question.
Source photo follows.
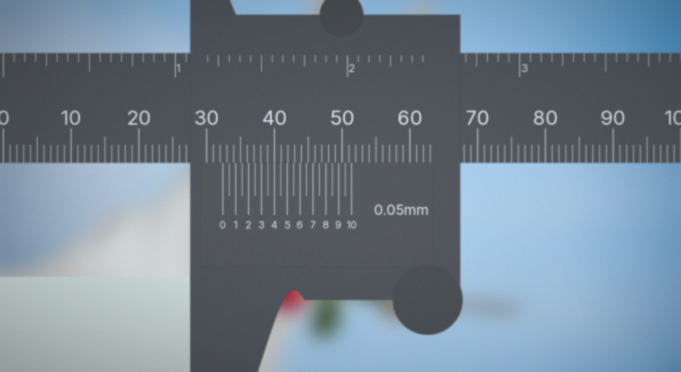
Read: value=32.4 unit=mm
